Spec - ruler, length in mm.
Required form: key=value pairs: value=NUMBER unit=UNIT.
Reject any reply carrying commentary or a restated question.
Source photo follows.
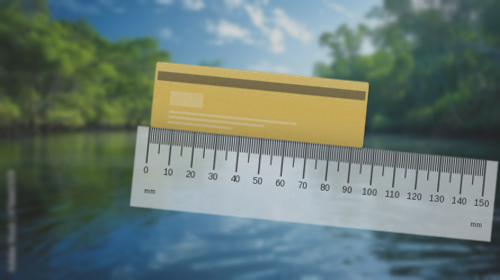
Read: value=95 unit=mm
